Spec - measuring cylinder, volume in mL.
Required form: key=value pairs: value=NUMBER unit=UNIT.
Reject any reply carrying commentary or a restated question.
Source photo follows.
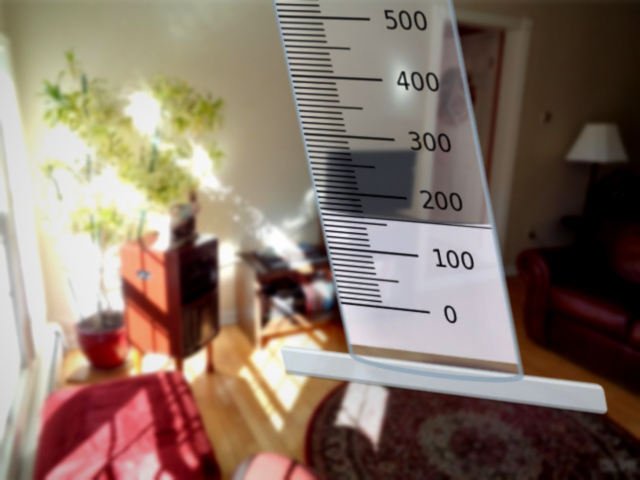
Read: value=160 unit=mL
